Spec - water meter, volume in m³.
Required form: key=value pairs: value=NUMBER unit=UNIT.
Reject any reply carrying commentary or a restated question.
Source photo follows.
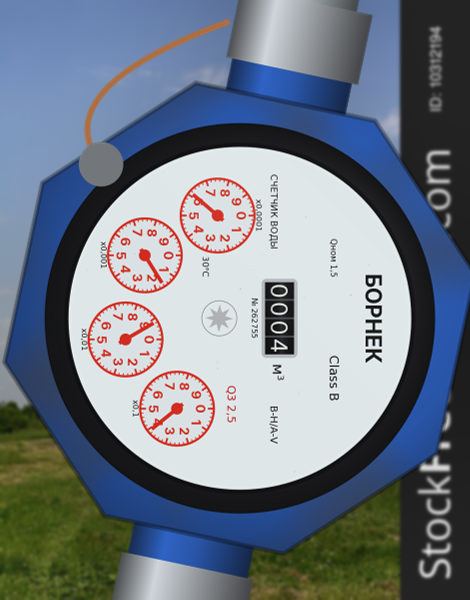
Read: value=4.3916 unit=m³
